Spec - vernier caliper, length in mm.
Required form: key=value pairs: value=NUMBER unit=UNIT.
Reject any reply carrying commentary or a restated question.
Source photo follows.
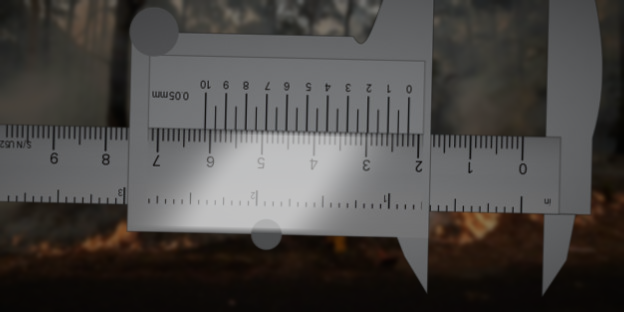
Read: value=22.0 unit=mm
